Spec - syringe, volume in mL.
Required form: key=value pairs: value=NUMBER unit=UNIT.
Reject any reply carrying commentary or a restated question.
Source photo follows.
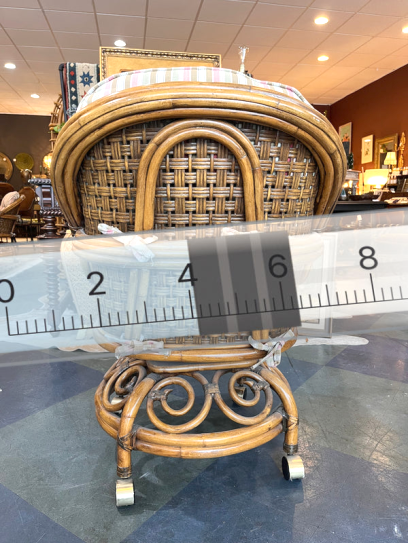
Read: value=4.1 unit=mL
